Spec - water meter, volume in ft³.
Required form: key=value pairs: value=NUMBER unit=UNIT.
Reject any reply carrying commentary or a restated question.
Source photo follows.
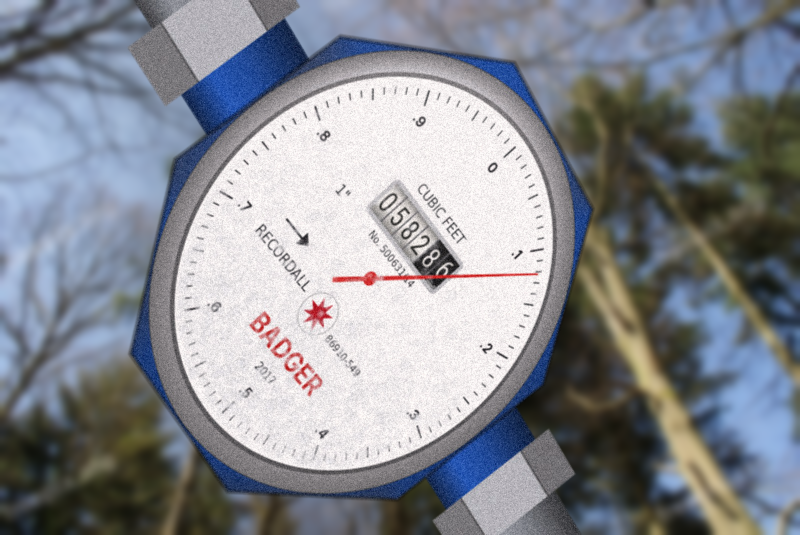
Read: value=58286.12 unit=ft³
